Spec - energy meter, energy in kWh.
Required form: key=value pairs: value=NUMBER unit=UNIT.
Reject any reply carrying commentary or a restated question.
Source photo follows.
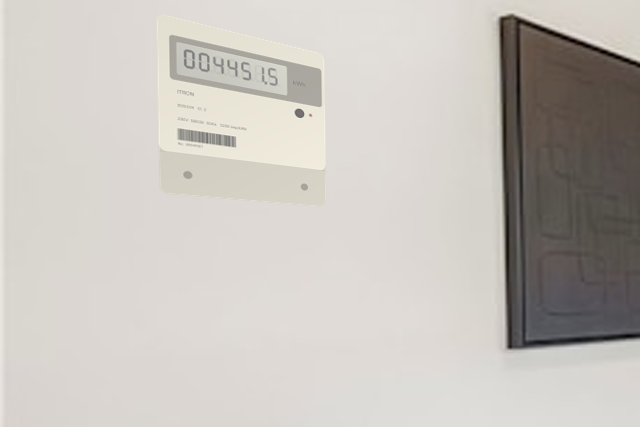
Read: value=4451.5 unit=kWh
